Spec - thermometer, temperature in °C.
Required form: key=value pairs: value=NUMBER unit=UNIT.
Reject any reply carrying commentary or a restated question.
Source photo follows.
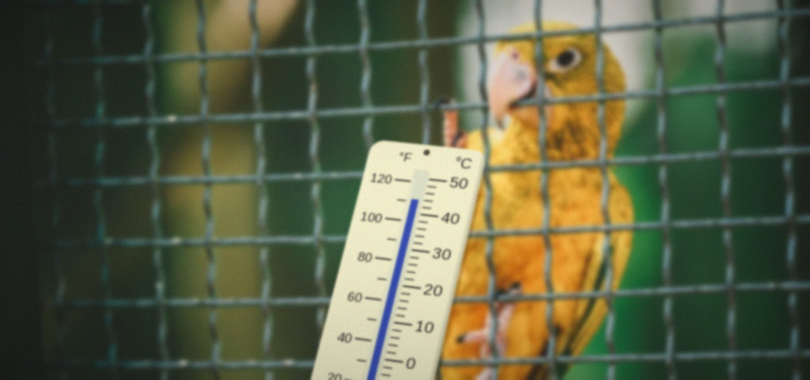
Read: value=44 unit=°C
